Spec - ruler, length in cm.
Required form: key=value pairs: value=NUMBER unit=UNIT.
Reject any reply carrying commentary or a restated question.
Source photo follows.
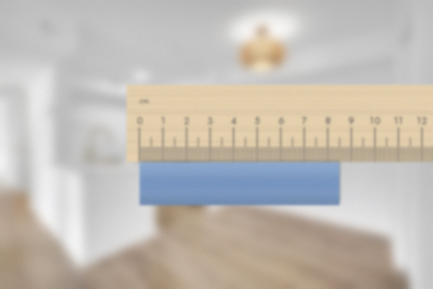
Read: value=8.5 unit=cm
